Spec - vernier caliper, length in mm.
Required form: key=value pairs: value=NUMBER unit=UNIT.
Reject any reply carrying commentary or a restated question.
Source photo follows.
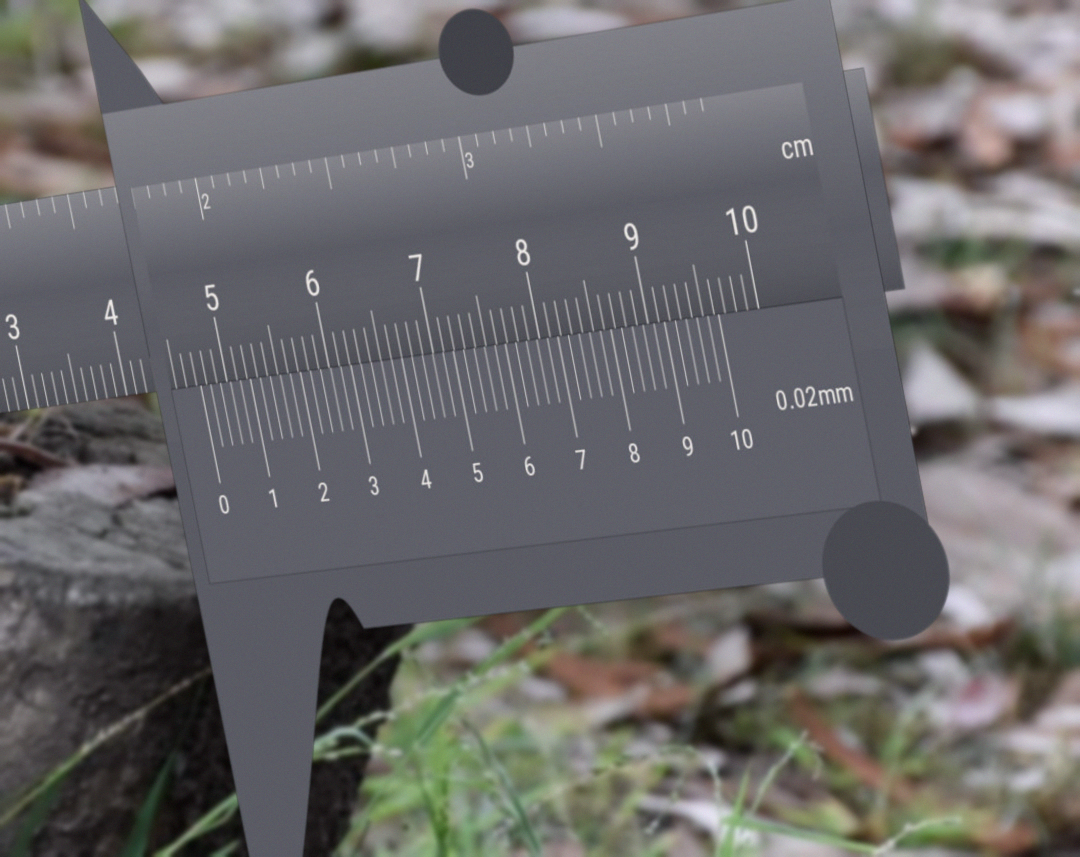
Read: value=47.4 unit=mm
